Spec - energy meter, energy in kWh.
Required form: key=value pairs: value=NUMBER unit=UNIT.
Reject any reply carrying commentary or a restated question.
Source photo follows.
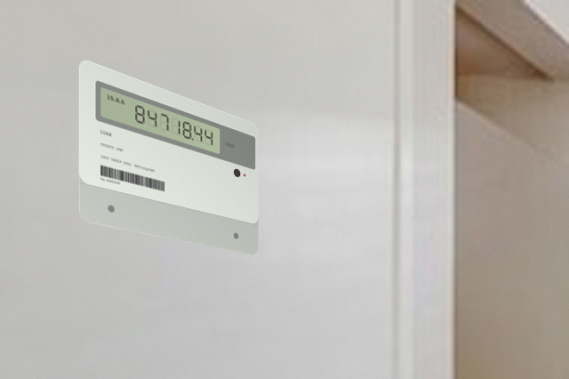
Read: value=84718.44 unit=kWh
